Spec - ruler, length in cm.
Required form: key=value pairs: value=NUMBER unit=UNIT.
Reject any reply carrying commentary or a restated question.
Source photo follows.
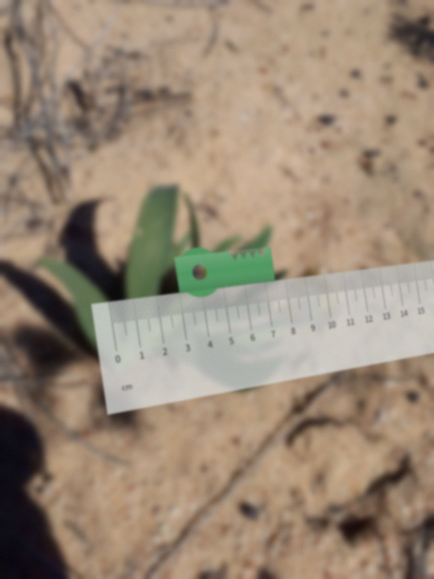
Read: value=4.5 unit=cm
